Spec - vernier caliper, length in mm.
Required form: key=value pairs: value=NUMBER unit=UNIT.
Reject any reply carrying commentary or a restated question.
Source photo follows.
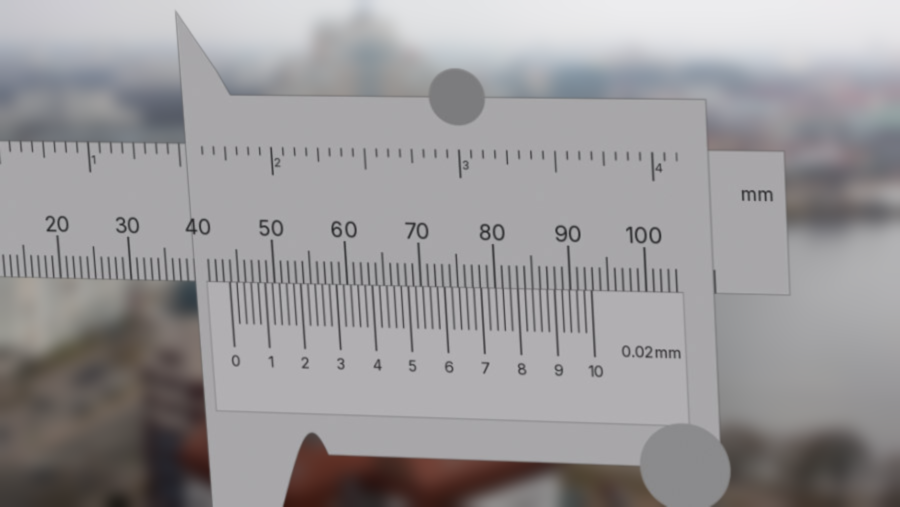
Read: value=43.8 unit=mm
